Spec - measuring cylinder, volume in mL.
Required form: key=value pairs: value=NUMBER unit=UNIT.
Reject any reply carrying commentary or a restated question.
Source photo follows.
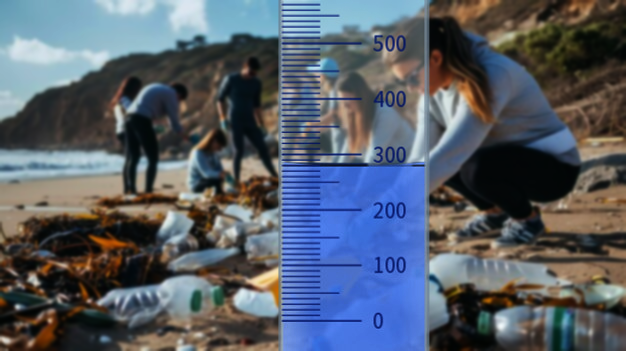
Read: value=280 unit=mL
